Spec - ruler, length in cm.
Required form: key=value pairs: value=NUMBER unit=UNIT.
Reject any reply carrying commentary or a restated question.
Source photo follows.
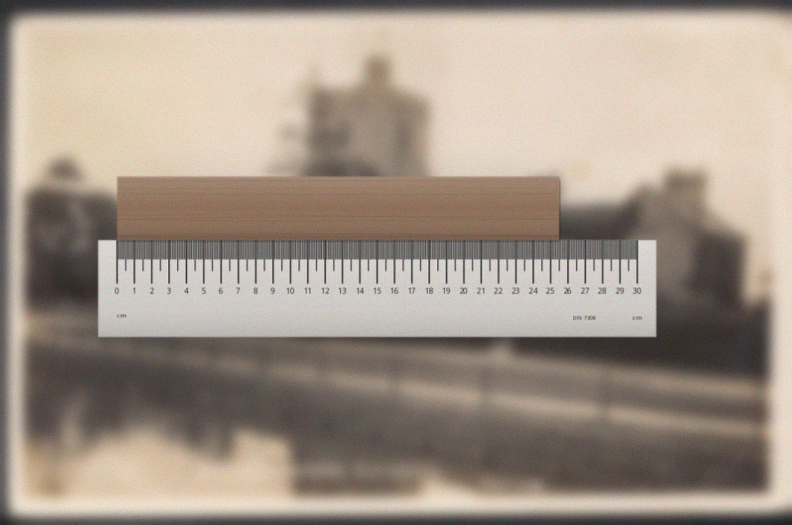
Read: value=25.5 unit=cm
